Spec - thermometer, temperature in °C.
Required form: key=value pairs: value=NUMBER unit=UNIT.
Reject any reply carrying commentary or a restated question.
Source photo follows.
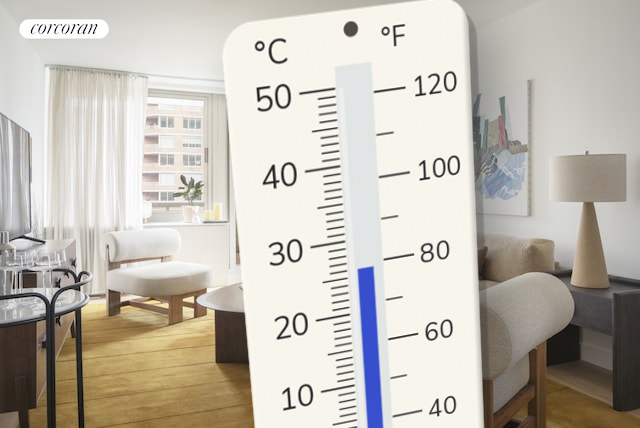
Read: value=26 unit=°C
